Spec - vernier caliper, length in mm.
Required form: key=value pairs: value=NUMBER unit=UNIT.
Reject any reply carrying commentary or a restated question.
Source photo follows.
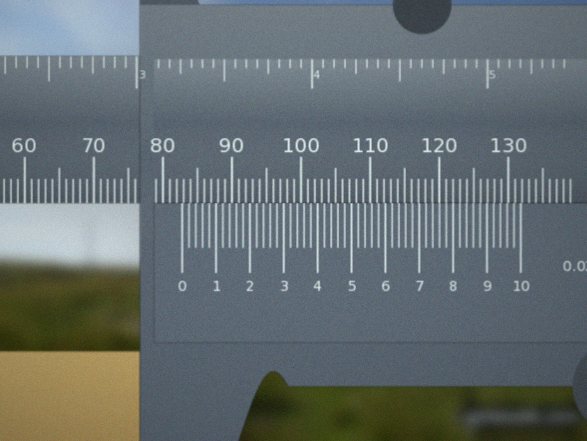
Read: value=82.8 unit=mm
